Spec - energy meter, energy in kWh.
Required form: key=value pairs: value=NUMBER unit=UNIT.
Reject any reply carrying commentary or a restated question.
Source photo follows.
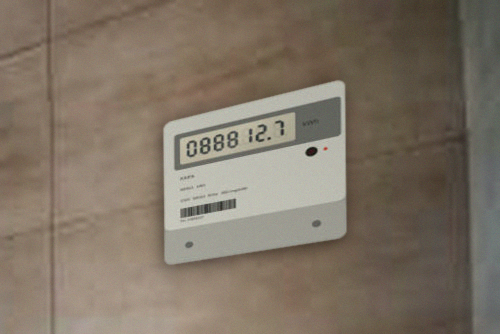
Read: value=88812.7 unit=kWh
